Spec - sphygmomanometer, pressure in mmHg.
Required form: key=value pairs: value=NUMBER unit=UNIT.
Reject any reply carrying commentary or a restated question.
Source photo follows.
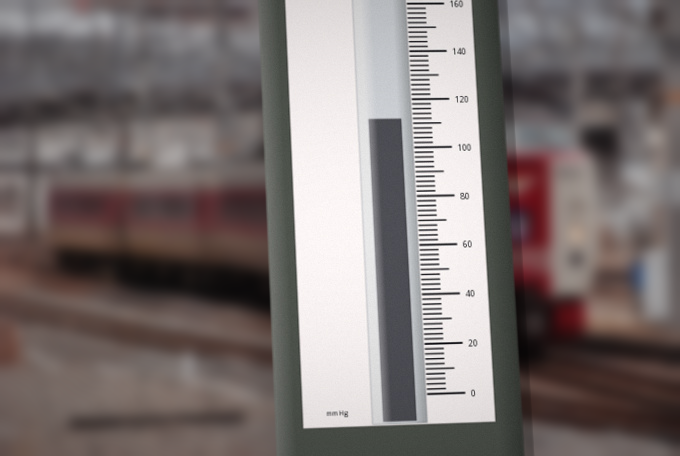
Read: value=112 unit=mmHg
